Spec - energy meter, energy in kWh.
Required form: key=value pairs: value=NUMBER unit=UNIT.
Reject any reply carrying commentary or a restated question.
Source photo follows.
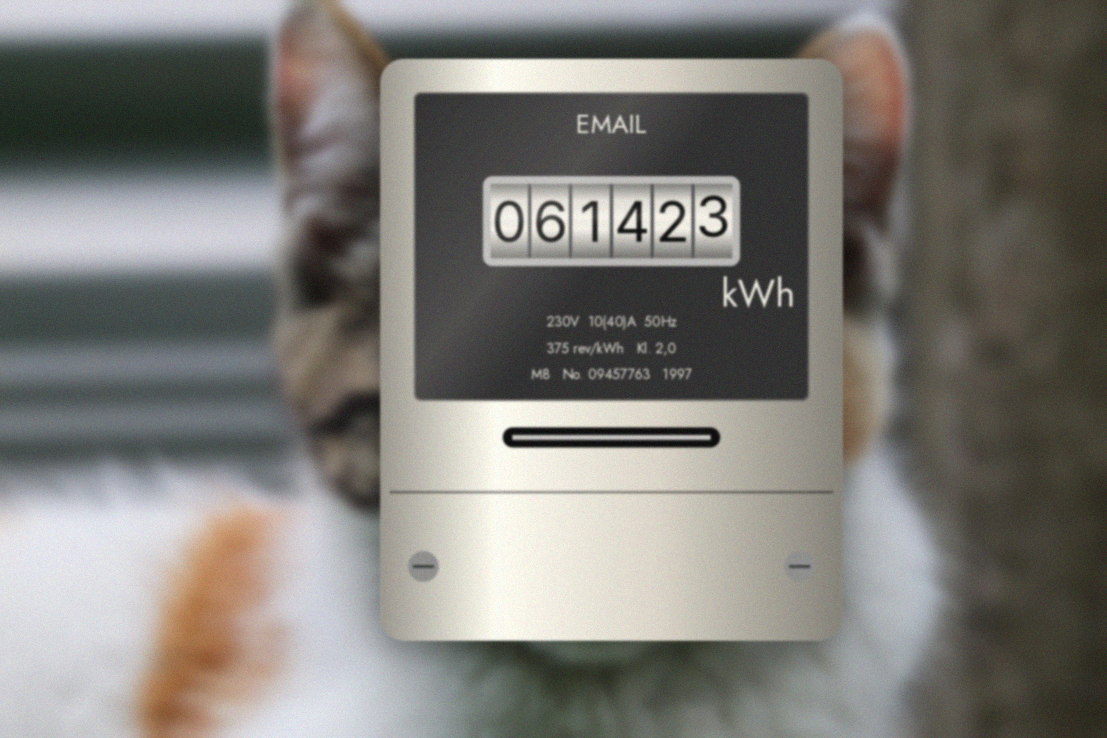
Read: value=61423 unit=kWh
